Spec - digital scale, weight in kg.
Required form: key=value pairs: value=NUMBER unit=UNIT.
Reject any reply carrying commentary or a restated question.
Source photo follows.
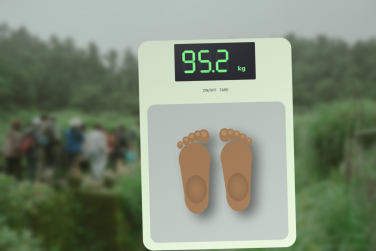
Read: value=95.2 unit=kg
